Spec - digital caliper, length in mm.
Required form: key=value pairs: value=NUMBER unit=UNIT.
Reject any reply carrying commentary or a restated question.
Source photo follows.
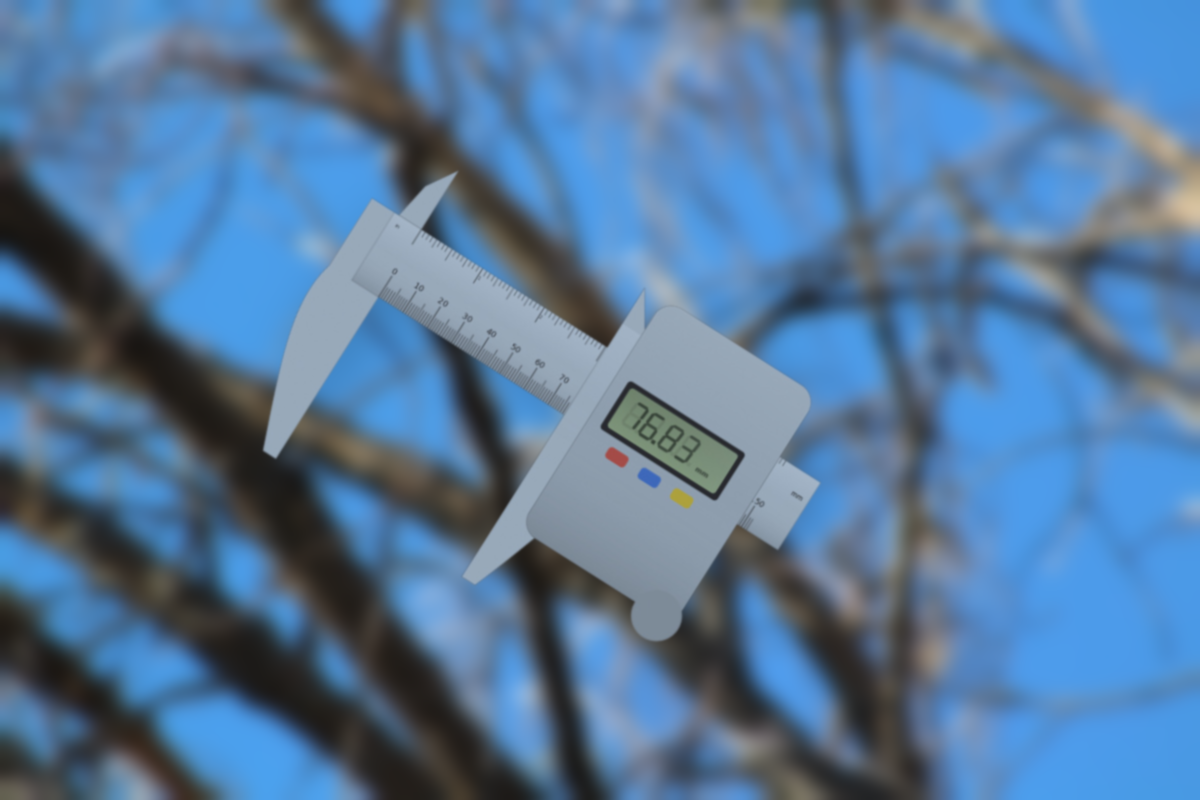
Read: value=76.83 unit=mm
